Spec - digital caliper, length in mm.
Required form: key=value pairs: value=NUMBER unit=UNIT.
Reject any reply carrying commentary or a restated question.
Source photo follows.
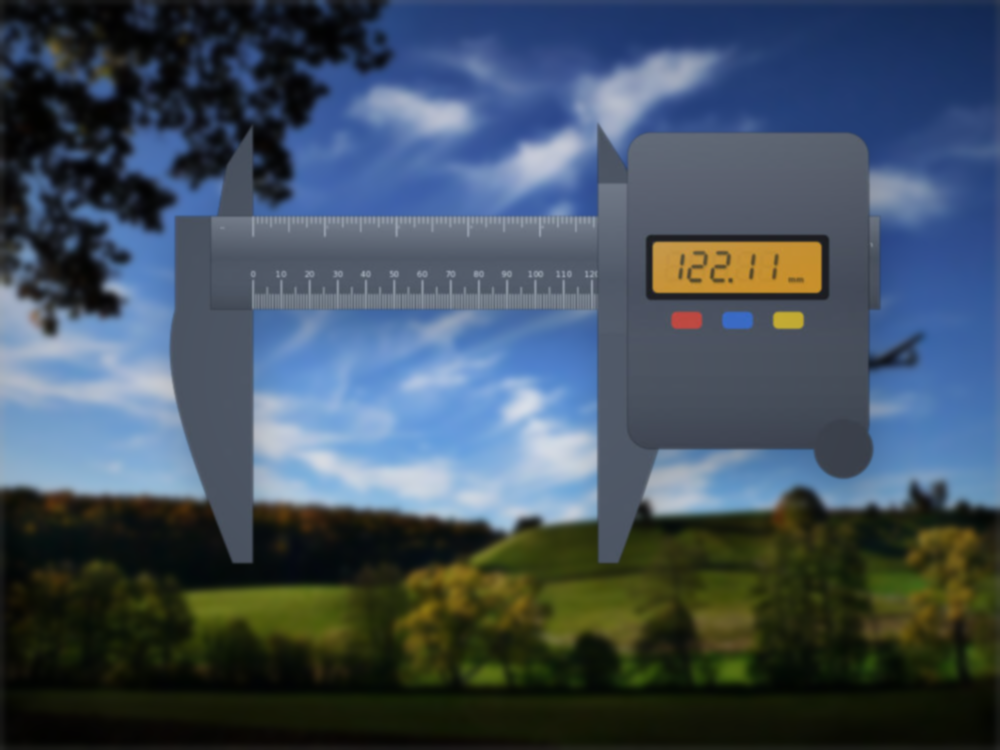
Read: value=122.11 unit=mm
